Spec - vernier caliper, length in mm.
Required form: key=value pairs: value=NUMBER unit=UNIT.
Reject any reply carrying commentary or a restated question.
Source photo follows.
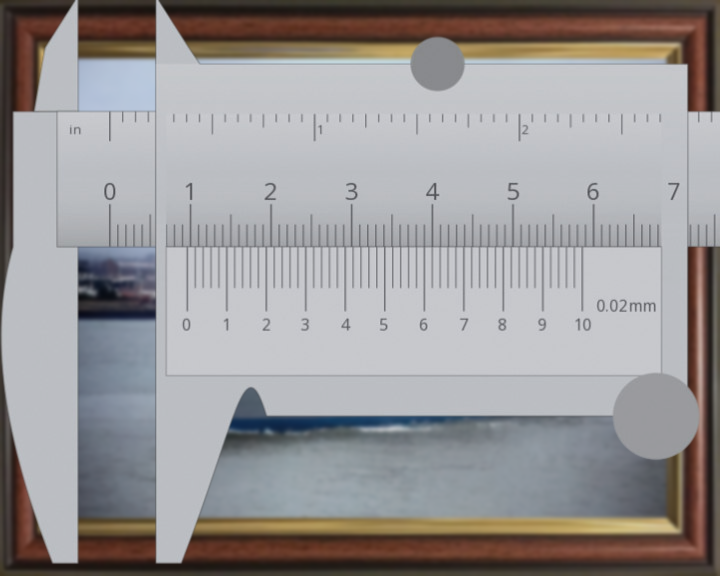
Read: value=9.6 unit=mm
